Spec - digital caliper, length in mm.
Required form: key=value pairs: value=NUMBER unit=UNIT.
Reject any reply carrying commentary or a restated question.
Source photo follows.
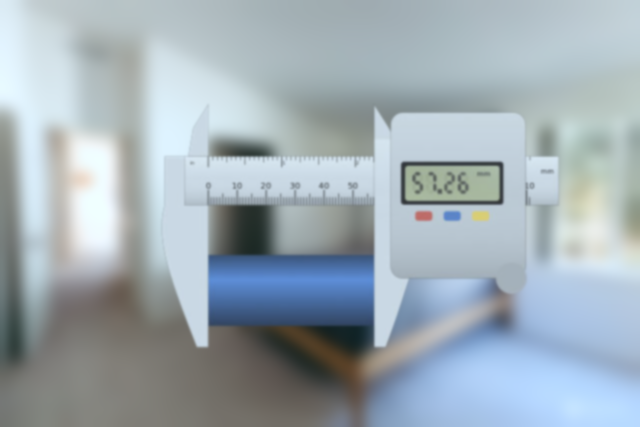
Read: value=57.26 unit=mm
